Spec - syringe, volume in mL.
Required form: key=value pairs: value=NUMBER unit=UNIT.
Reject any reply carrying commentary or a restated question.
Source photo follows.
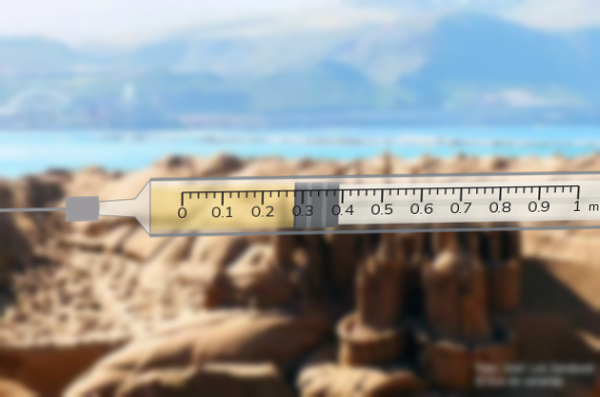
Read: value=0.28 unit=mL
